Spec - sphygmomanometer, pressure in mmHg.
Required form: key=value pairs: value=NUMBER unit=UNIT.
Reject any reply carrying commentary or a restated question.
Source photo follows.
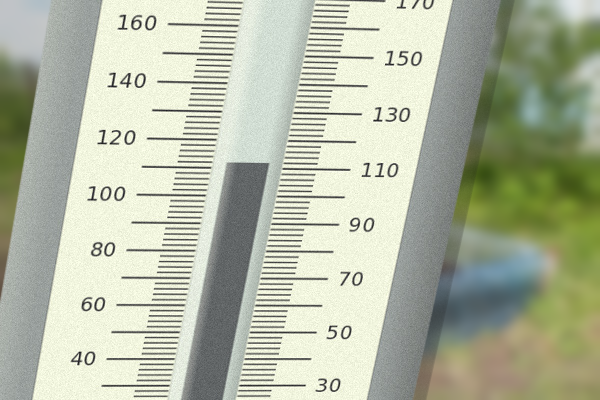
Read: value=112 unit=mmHg
